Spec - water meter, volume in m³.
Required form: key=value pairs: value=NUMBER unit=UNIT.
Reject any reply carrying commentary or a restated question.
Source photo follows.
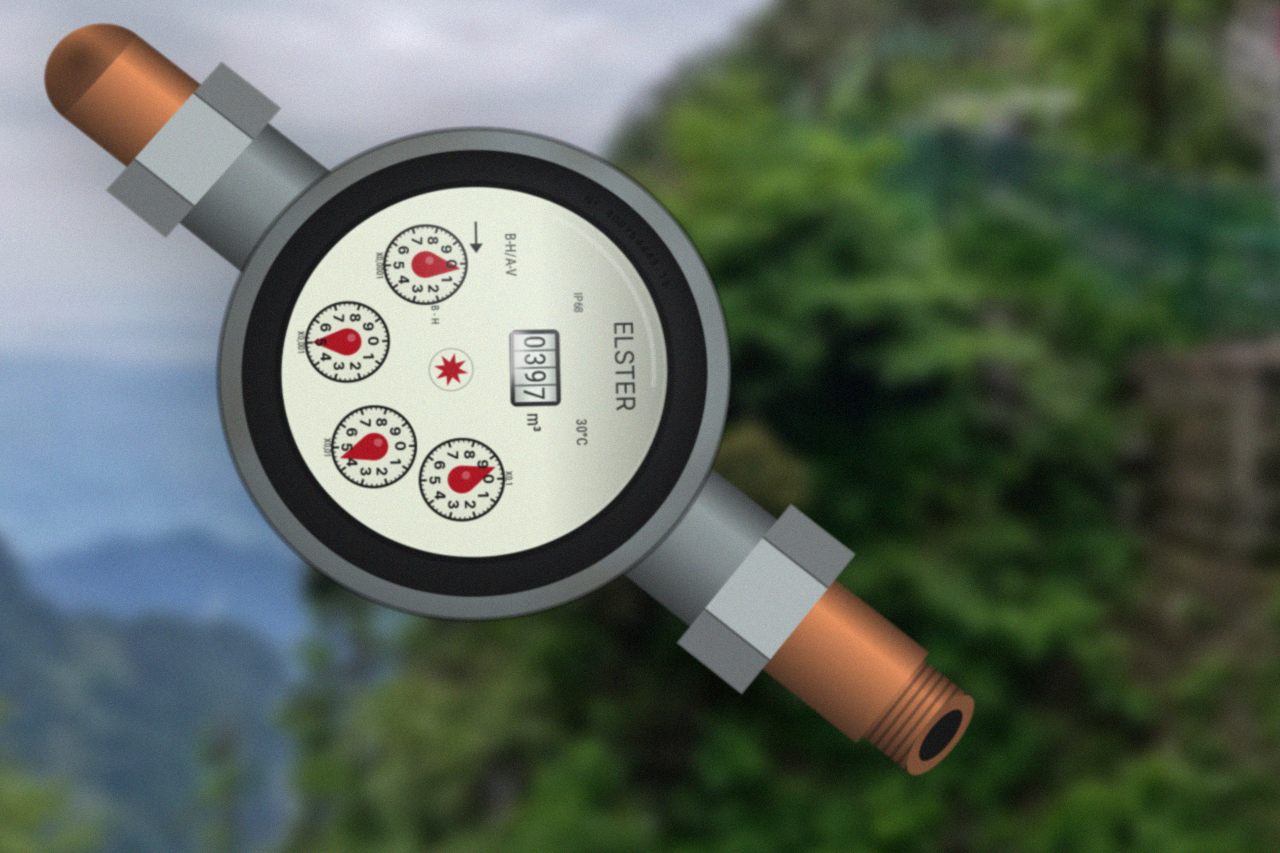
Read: value=396.9450 unit=m³
